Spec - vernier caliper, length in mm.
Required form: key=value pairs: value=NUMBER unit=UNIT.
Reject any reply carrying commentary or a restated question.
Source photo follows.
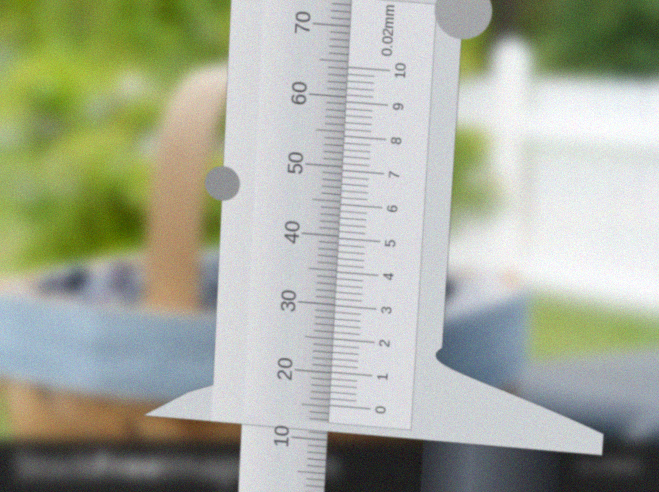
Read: value=15.2 unit=mm
